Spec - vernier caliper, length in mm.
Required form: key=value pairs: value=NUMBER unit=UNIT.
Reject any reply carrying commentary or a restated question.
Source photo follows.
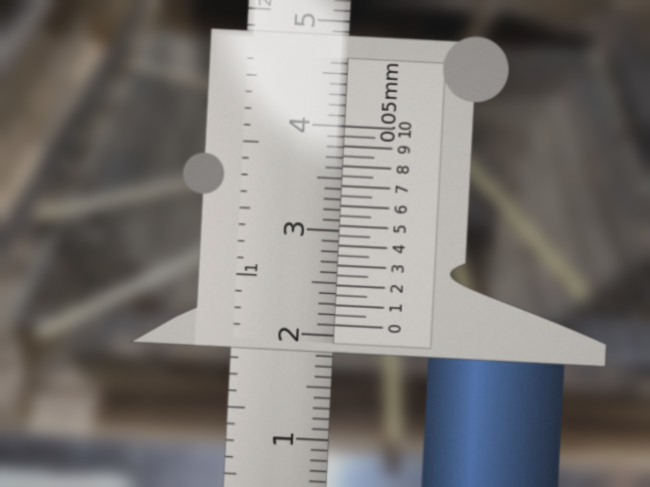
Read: value=21.0 unit=mm
